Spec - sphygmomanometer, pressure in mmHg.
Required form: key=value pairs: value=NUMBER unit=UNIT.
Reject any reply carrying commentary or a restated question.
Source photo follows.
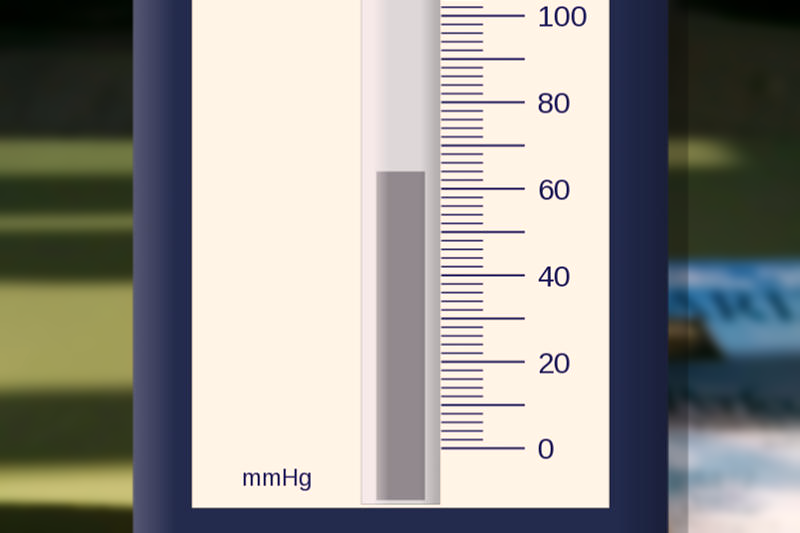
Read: value=64 unit=mmHg
